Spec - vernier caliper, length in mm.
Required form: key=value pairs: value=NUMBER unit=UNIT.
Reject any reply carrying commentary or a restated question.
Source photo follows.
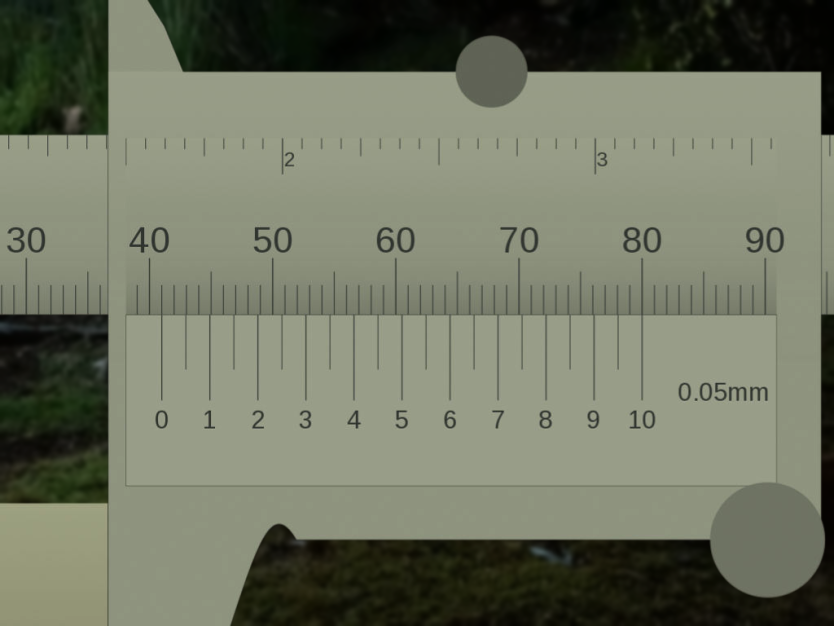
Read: value=41.0 unit=mm
